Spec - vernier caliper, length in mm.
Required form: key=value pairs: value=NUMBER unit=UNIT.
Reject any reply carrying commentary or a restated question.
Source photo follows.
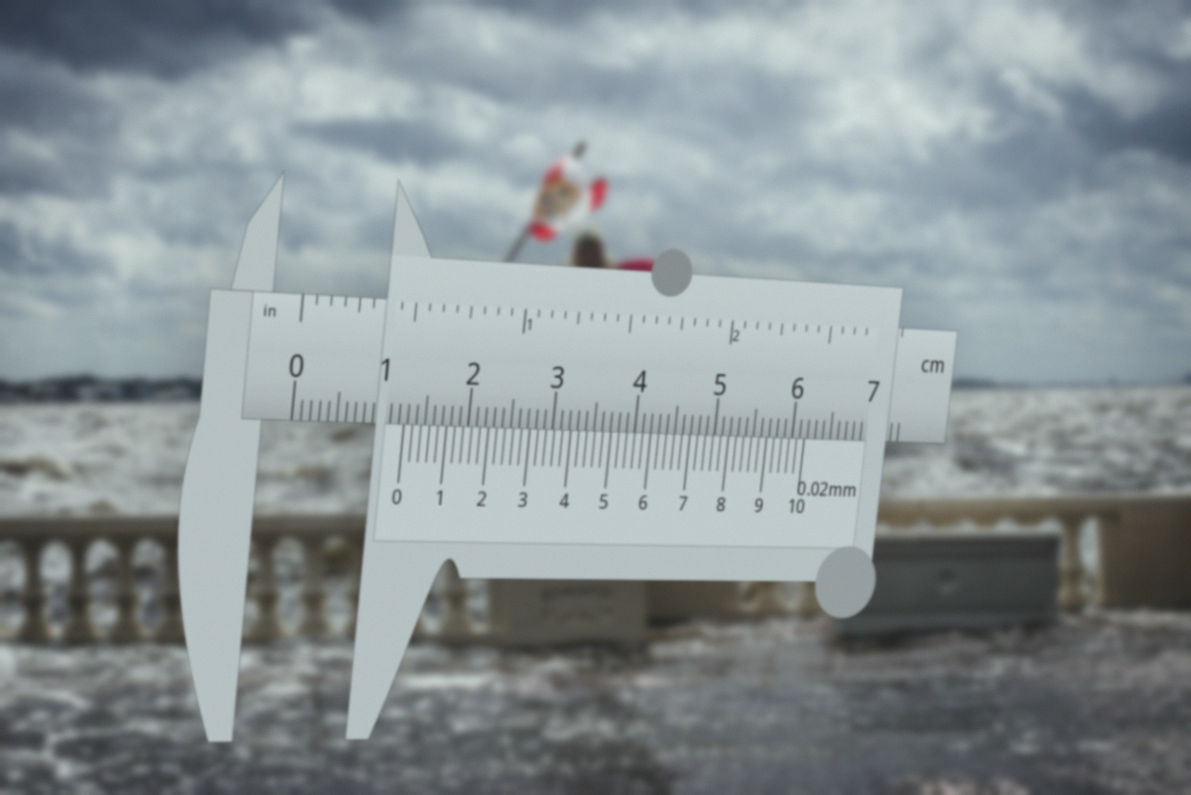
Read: value=12.6 unit=mm
